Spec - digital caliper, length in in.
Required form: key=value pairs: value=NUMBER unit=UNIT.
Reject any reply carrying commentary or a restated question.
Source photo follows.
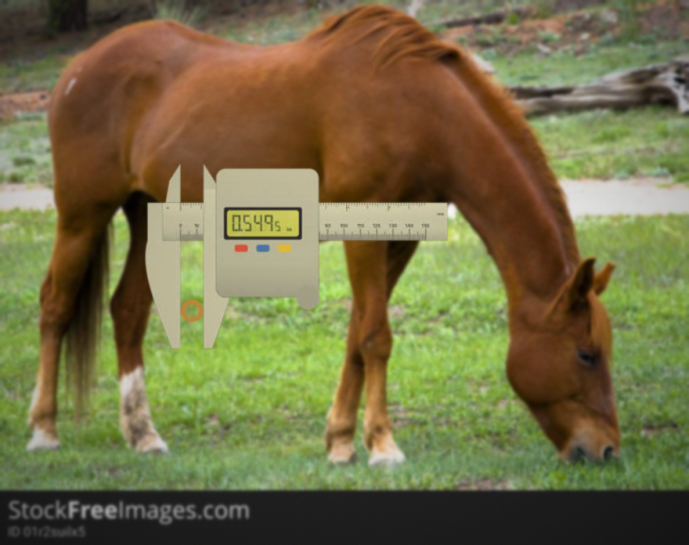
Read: value=0.5495 unit=in
